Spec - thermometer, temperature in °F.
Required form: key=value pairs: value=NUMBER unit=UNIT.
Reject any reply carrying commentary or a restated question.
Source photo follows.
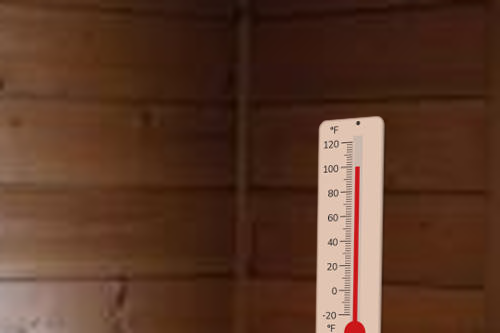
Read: value=100 unit=°F
